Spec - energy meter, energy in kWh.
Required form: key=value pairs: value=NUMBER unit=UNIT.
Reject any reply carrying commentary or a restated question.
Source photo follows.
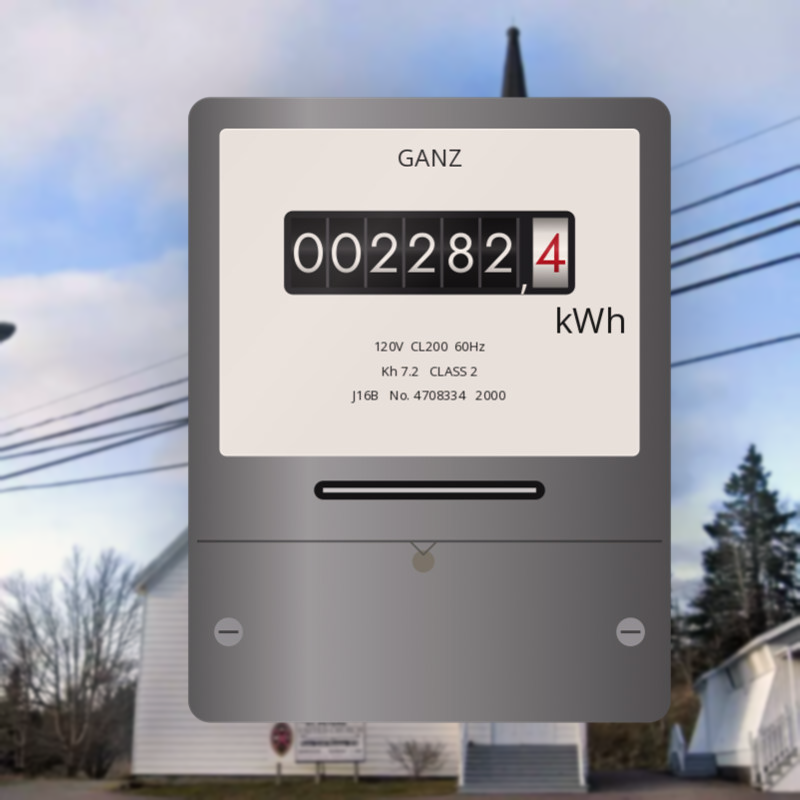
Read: value=2282.4 unit=kWh
